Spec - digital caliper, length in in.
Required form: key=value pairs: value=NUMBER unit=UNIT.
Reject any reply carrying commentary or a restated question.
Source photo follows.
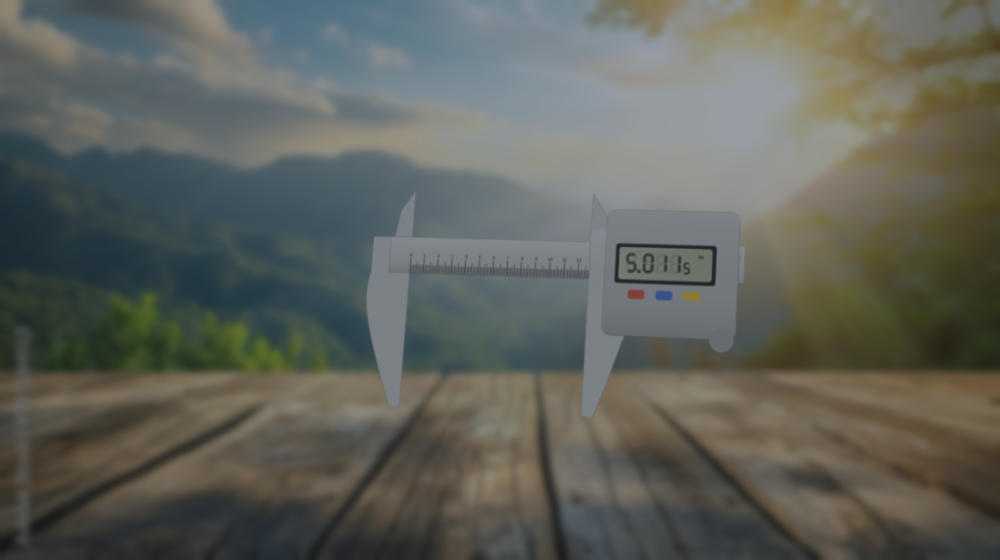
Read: value=5.0115 unit=in
